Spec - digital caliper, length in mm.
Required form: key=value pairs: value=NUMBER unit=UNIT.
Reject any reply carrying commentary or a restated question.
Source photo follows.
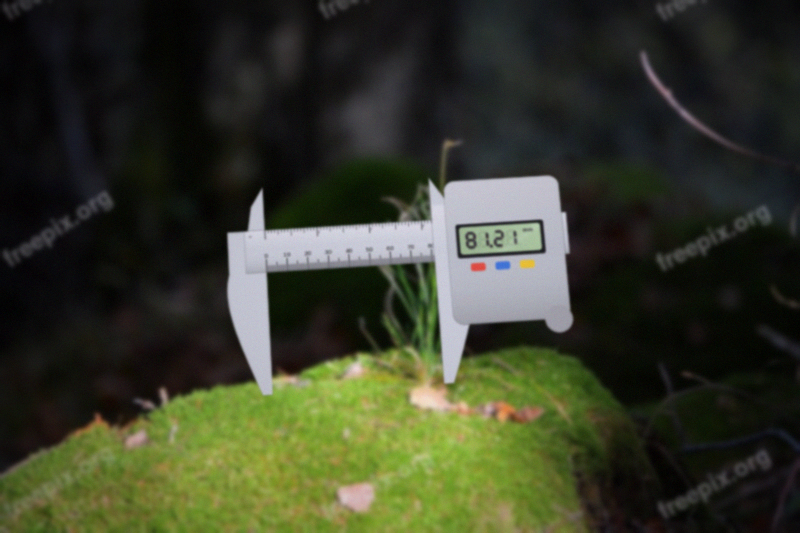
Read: value=81.21 unit=mm
